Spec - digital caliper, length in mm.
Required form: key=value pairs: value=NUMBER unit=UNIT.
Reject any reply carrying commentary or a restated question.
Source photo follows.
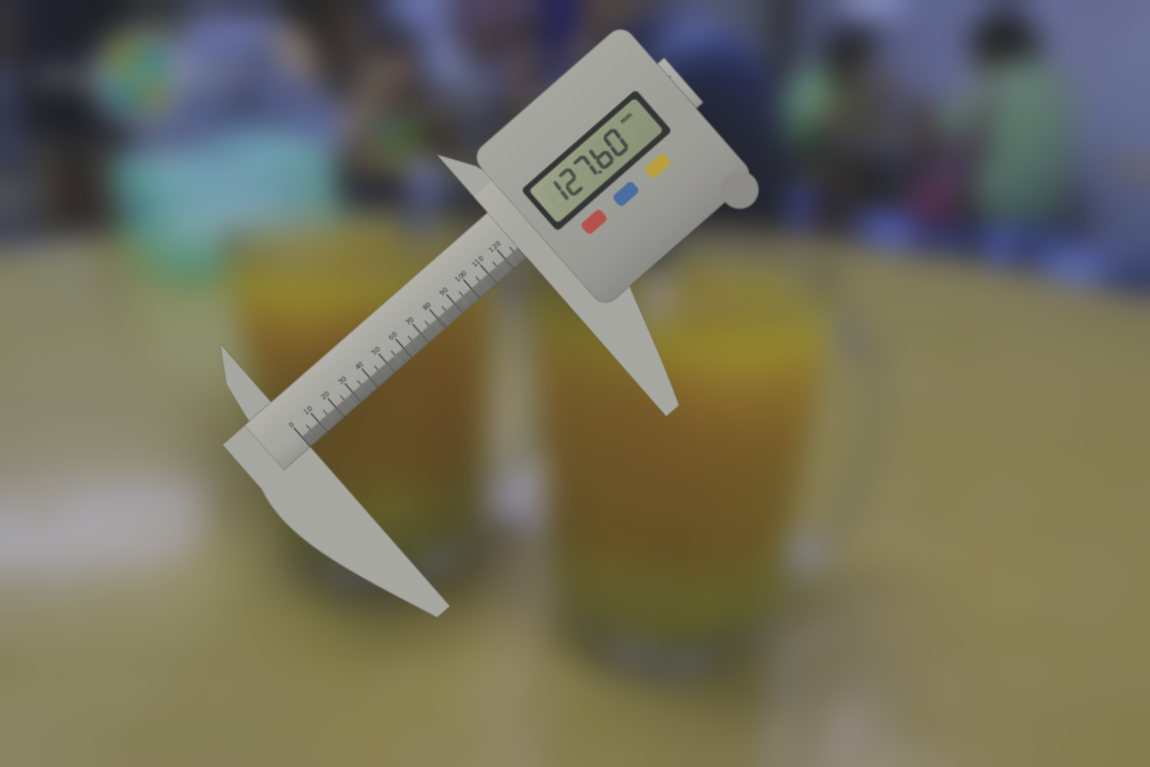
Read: value=127.60 unit=mm
